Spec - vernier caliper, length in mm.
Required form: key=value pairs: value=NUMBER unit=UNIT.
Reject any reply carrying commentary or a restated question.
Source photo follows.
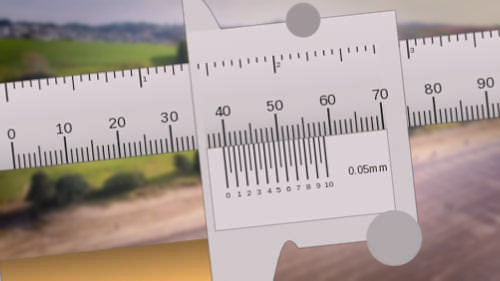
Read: value=39.6 unit=mm
